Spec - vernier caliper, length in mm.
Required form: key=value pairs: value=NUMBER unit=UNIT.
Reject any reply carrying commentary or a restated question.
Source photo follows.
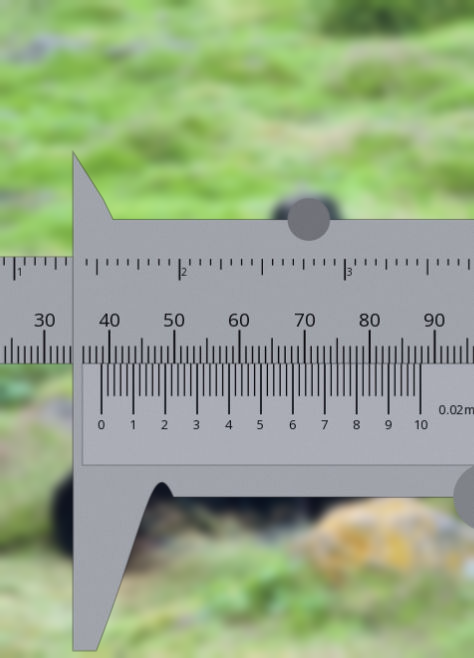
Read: value=38.8 unit=mm
